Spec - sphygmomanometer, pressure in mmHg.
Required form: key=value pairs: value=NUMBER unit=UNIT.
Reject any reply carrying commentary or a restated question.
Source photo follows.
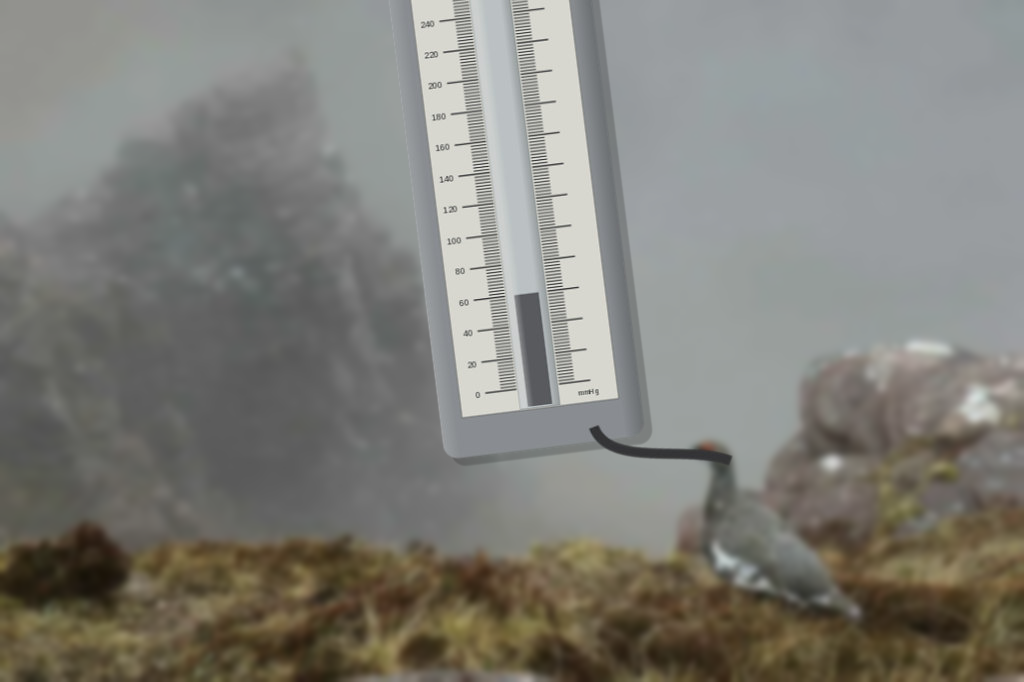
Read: value=60 unit=mmHg
